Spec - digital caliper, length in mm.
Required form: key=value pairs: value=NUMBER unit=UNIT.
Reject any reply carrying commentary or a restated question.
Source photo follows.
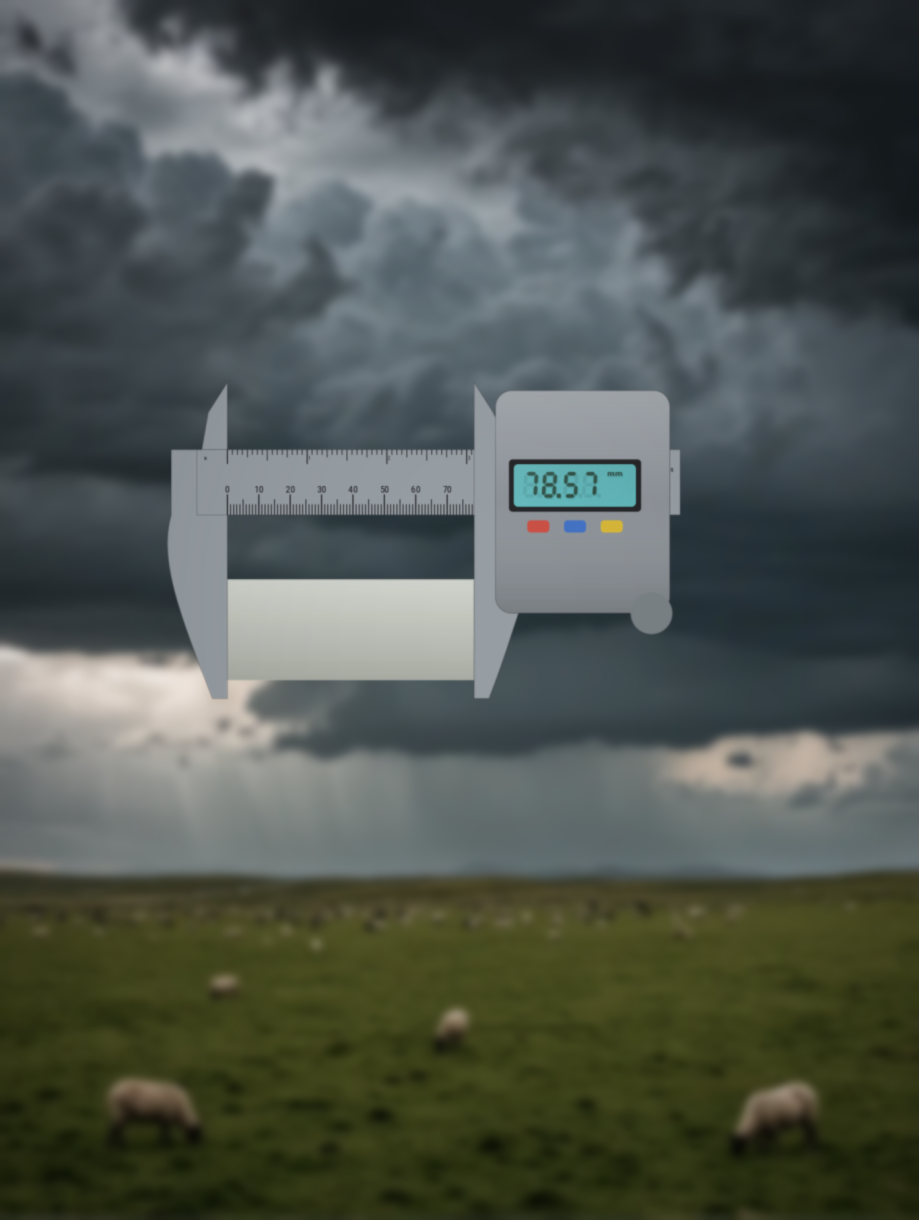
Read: value=78.57 unit=mm
